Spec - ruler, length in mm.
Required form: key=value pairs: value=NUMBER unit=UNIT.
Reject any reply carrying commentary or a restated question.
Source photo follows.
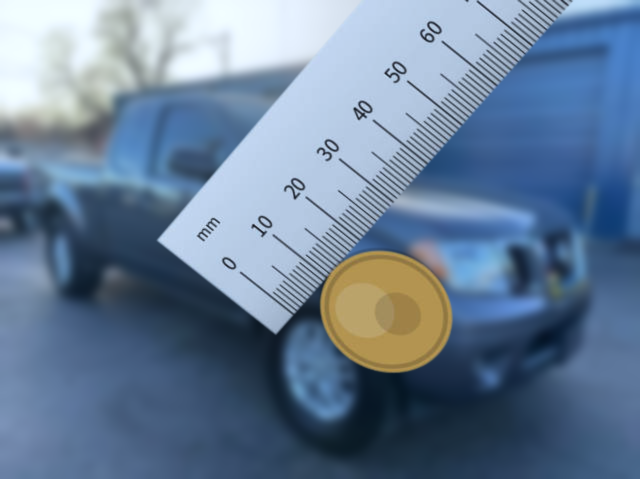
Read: value=24 unit=mm
